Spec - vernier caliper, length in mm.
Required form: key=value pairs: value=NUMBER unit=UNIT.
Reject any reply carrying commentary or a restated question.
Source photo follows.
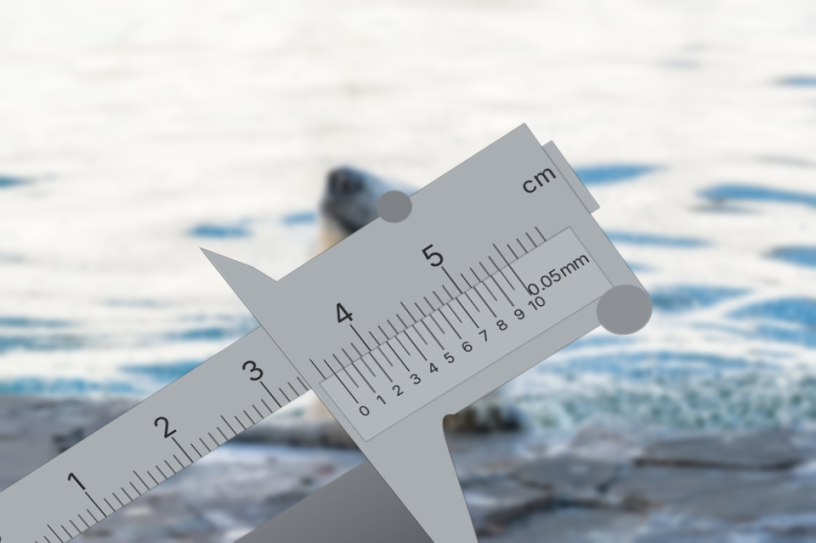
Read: value=36.0 unit=mm
